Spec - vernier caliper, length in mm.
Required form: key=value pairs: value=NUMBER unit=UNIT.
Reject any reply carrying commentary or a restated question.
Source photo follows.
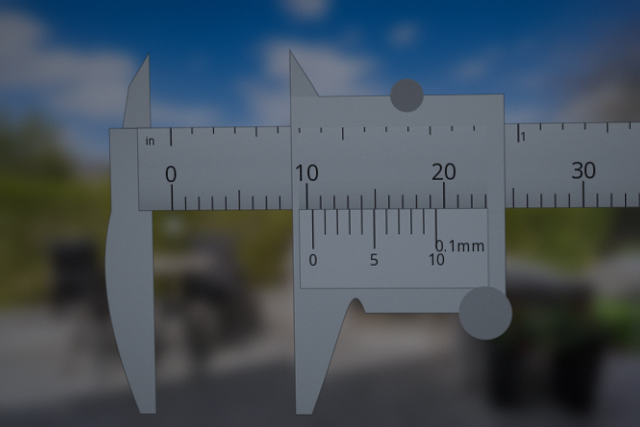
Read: value=10.4 unit=mm
